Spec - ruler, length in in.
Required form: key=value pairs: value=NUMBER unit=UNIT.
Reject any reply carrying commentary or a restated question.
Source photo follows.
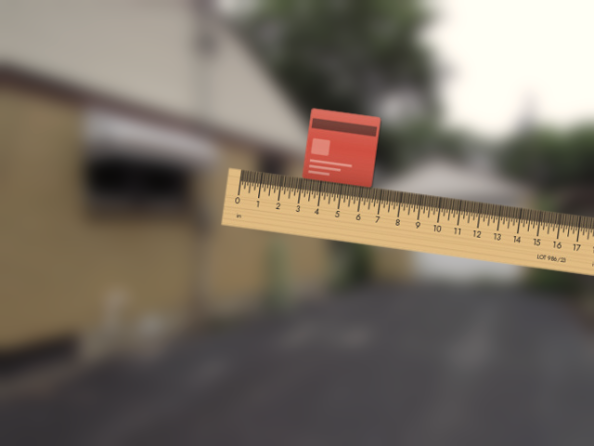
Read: value=3.5 unit=in
